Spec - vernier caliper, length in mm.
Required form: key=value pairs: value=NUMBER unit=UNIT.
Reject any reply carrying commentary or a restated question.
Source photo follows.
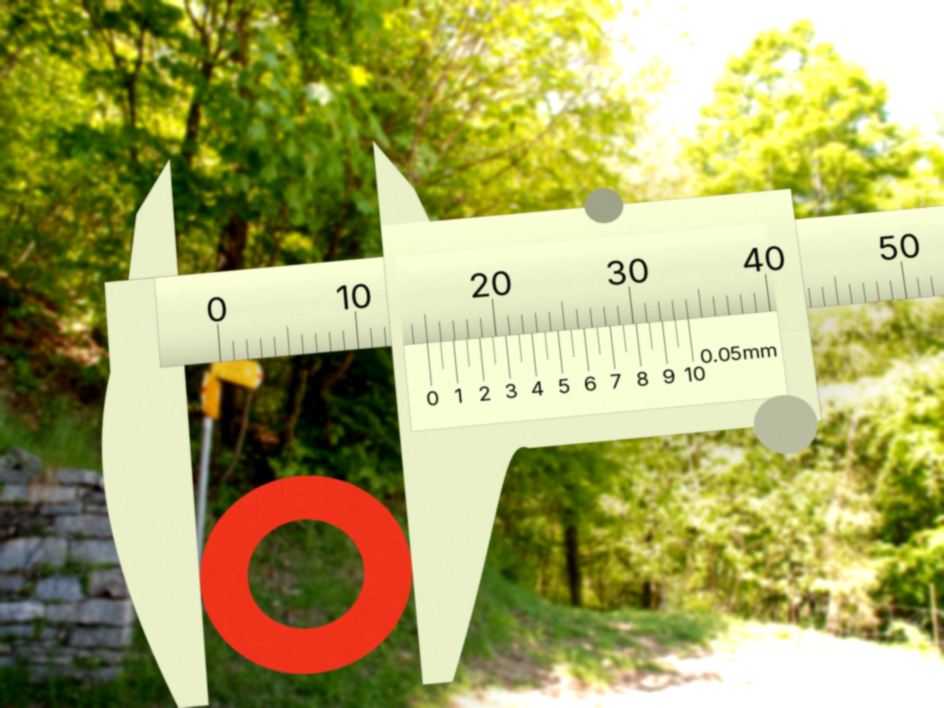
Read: value=15.0 unit=mm
